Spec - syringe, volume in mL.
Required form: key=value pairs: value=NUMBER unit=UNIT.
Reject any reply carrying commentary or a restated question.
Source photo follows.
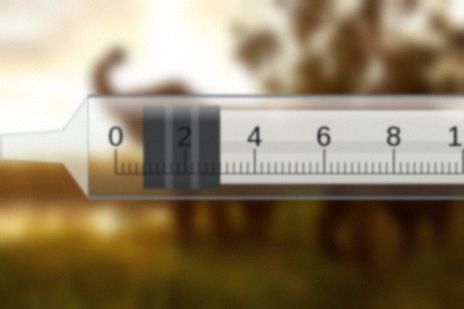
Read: value=0.8 unit=mL
